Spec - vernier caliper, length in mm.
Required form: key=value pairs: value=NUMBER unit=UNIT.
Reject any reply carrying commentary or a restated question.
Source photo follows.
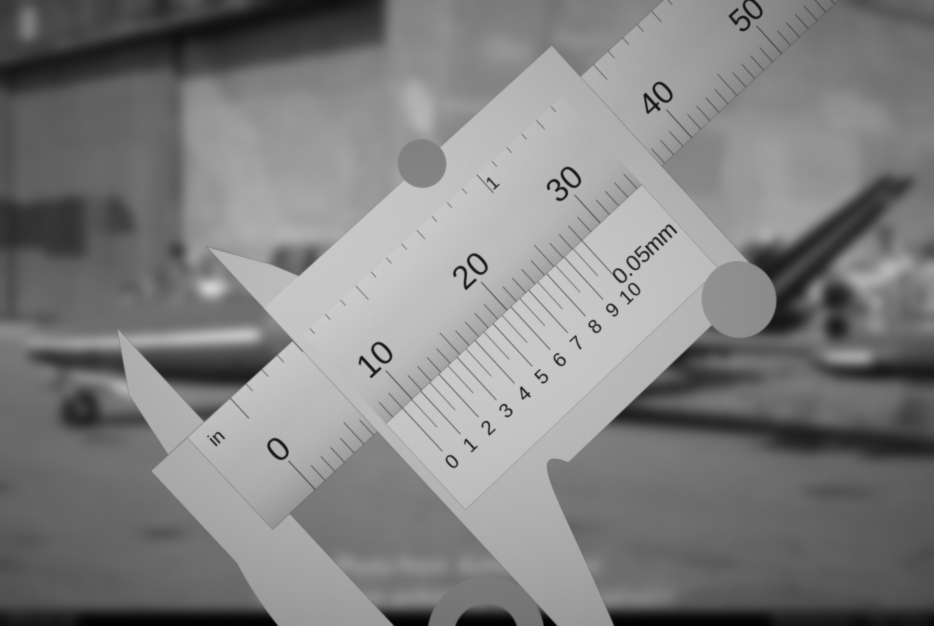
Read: value=9.0 unit=mm
